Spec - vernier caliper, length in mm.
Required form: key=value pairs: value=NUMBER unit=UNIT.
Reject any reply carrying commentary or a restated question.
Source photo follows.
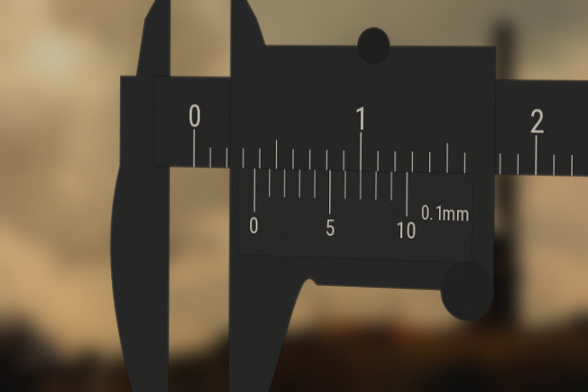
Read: value=3.7 unit=mm
